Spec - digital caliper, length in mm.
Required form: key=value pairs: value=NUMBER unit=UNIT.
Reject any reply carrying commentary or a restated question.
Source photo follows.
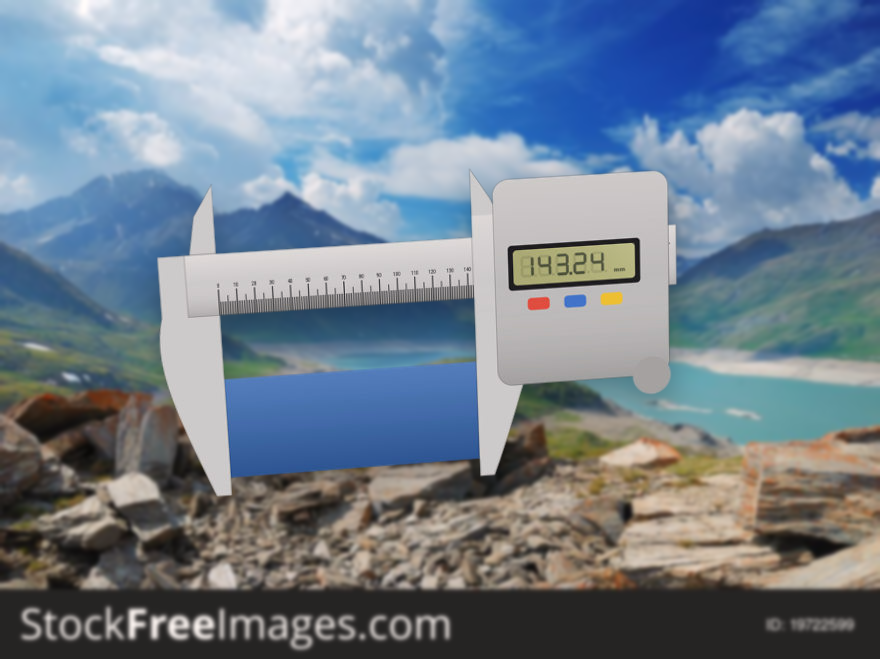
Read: value=143.24 unit=mm
